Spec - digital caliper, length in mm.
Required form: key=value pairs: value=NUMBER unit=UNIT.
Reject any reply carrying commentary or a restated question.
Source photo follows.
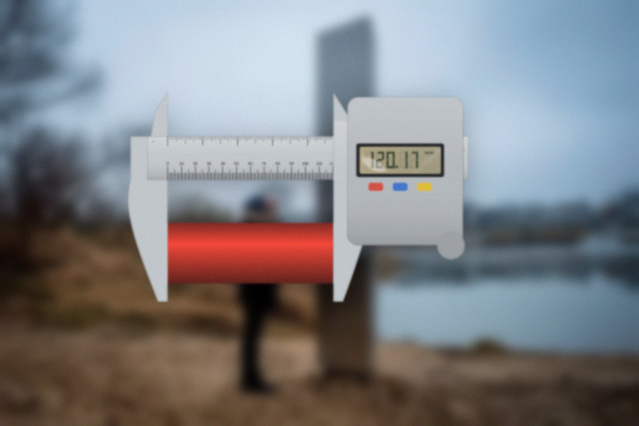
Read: value=120.17 unit=mm
